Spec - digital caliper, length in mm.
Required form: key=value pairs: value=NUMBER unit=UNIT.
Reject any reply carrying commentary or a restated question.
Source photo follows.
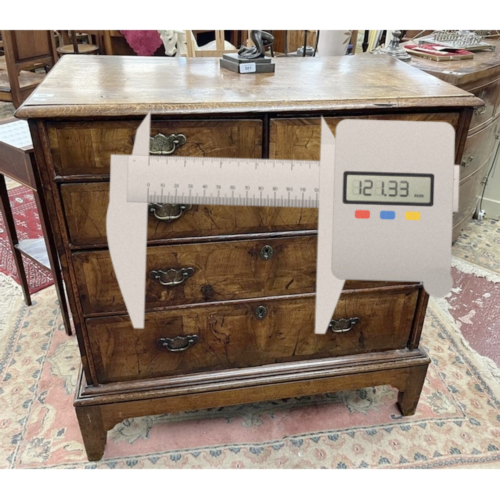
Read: value=121.33 unit=mm
